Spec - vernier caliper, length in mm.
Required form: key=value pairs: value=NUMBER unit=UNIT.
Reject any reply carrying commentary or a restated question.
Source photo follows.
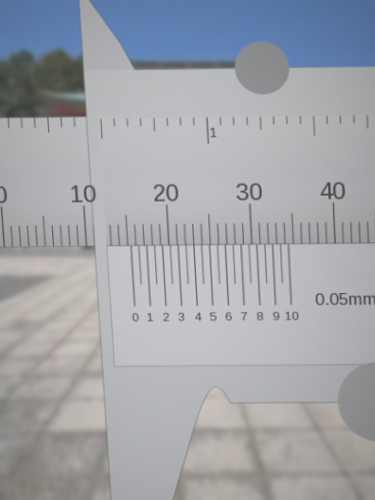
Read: value=15.4 unit=mm
